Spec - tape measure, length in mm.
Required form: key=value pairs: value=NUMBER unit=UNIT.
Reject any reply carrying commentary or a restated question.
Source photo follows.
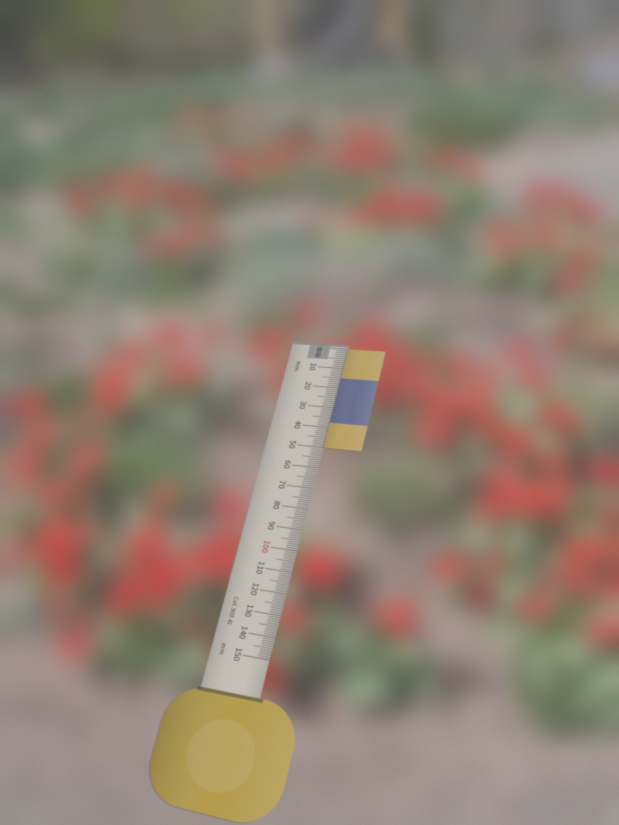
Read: value=50 unit=mm
